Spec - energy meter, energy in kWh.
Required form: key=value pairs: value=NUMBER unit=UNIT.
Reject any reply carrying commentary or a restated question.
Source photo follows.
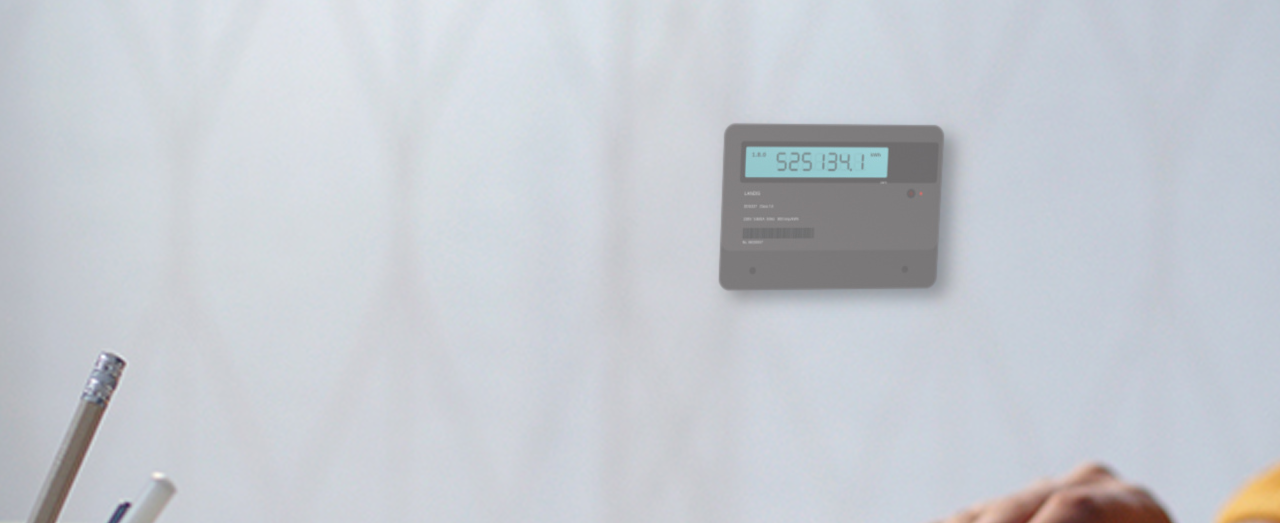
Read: value=525134.1 unit=kWh
